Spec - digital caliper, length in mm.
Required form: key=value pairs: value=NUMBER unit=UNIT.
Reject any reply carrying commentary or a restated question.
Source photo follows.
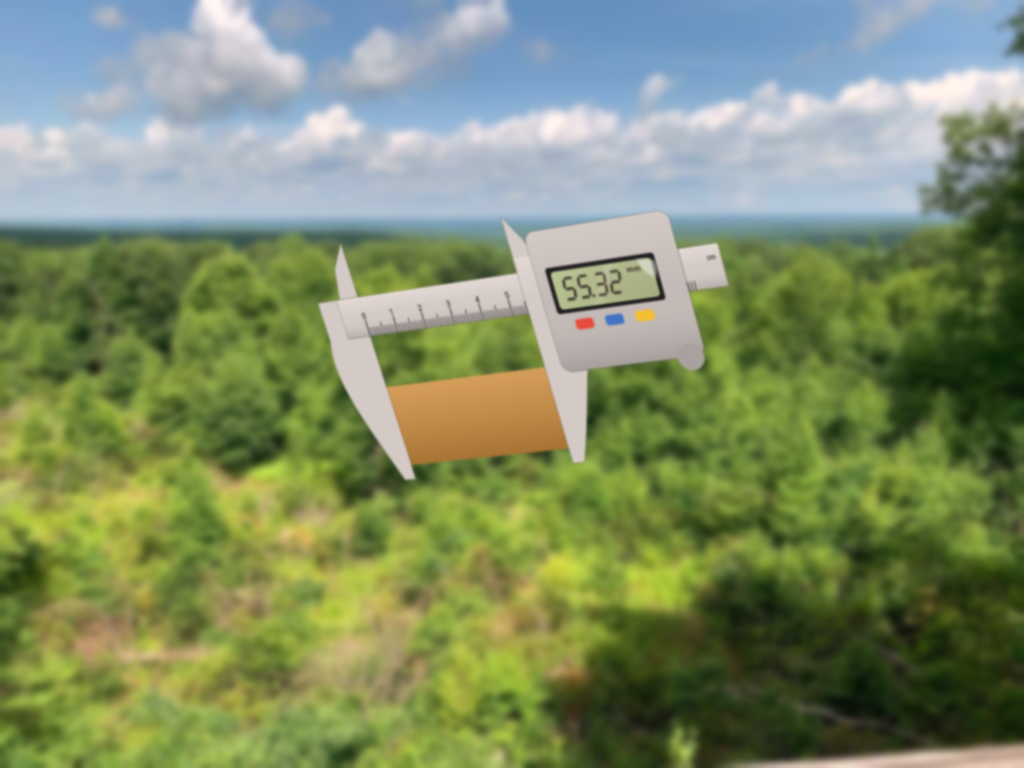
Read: value=55.32 unit=mm
